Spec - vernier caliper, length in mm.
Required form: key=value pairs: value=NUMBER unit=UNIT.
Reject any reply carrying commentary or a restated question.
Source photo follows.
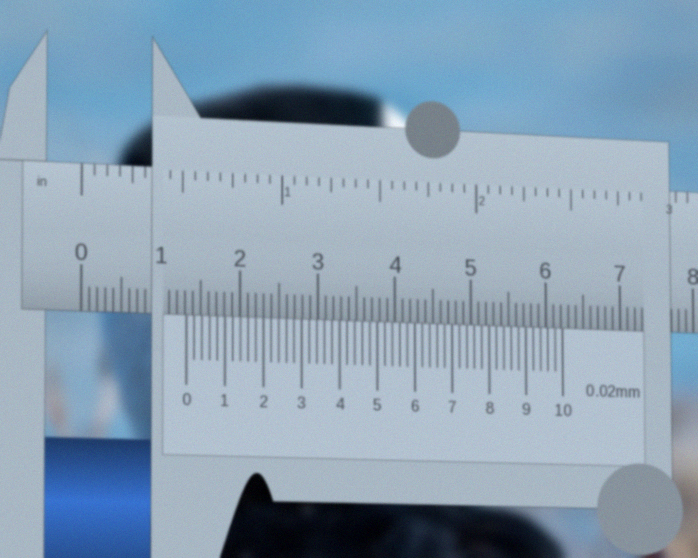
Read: value=13.2 unit=mm
